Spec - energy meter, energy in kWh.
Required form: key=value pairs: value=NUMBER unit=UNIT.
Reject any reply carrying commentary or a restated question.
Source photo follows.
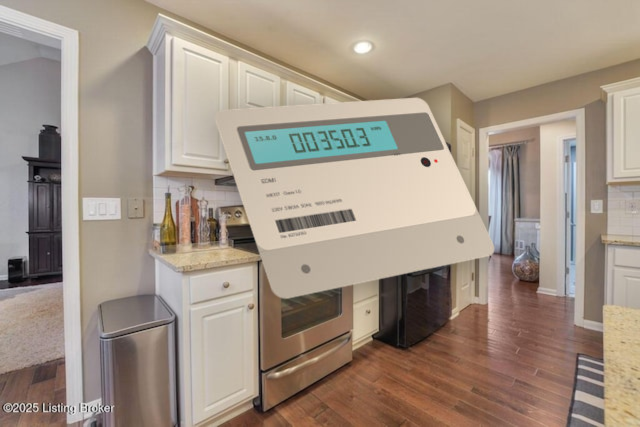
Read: value=350.3 unit=kWh
